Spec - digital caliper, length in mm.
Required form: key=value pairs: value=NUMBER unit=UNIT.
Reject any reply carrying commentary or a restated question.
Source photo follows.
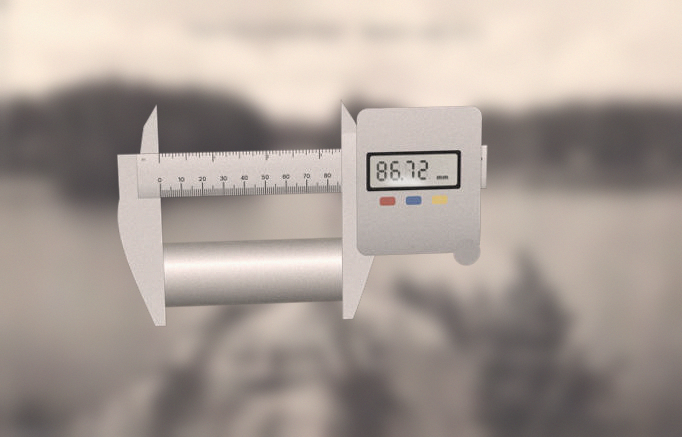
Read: value=86.72 unit=mm
